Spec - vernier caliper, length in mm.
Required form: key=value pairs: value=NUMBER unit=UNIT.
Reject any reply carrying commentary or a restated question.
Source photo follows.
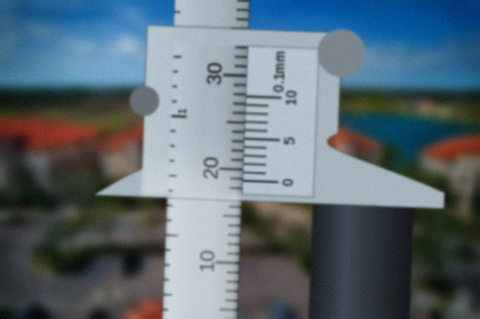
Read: value=18.8 unit=mm
